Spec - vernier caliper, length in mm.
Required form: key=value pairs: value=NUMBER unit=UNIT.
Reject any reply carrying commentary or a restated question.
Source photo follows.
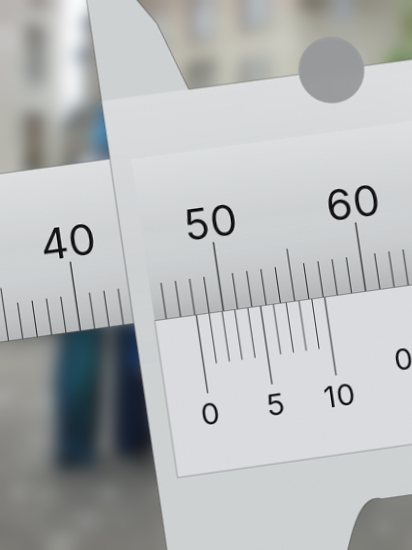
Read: value=48.1 unit=mm
